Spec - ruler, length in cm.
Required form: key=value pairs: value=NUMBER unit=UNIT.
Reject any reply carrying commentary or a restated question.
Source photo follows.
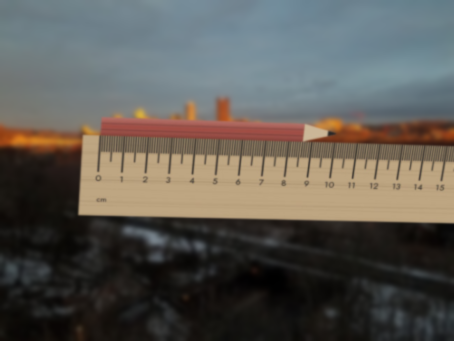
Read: value=10 unit=cm
